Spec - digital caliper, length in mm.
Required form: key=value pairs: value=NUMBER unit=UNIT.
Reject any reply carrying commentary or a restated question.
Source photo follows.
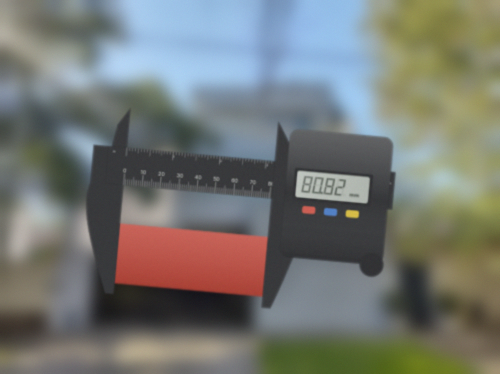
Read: value=80.82 unit=mm
